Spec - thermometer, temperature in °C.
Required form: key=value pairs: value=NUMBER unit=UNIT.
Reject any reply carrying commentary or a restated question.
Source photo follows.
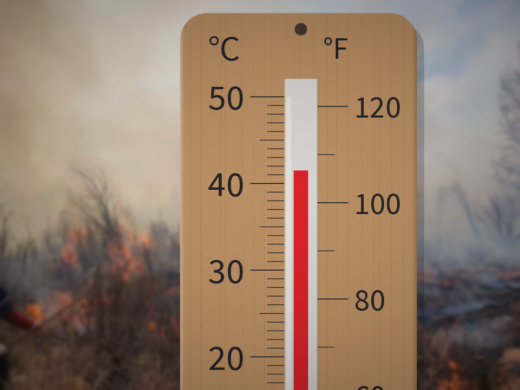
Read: value=41.5 unit=°C
